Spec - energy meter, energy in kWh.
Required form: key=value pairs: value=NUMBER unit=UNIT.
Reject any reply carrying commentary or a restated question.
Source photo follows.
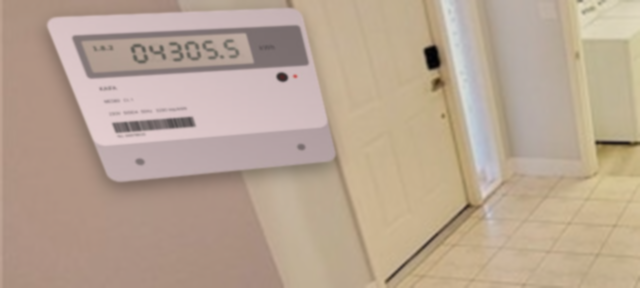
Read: value=4305.5 unit=kWh
